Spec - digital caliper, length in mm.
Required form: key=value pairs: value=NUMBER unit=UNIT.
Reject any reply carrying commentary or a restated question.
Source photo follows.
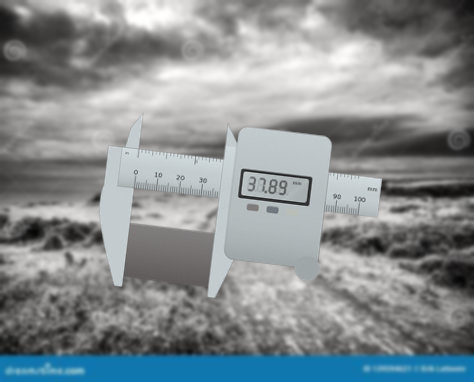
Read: value=37.89 unit=mm
